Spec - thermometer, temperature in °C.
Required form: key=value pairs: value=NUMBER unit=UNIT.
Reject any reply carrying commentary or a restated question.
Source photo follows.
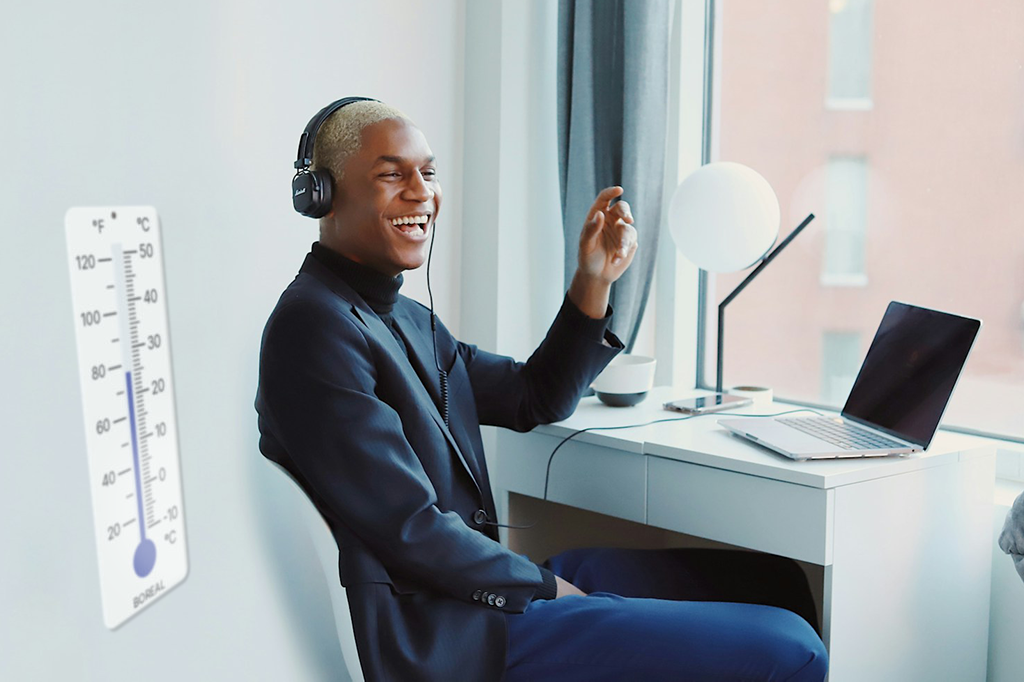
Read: value=25 unit=°C
